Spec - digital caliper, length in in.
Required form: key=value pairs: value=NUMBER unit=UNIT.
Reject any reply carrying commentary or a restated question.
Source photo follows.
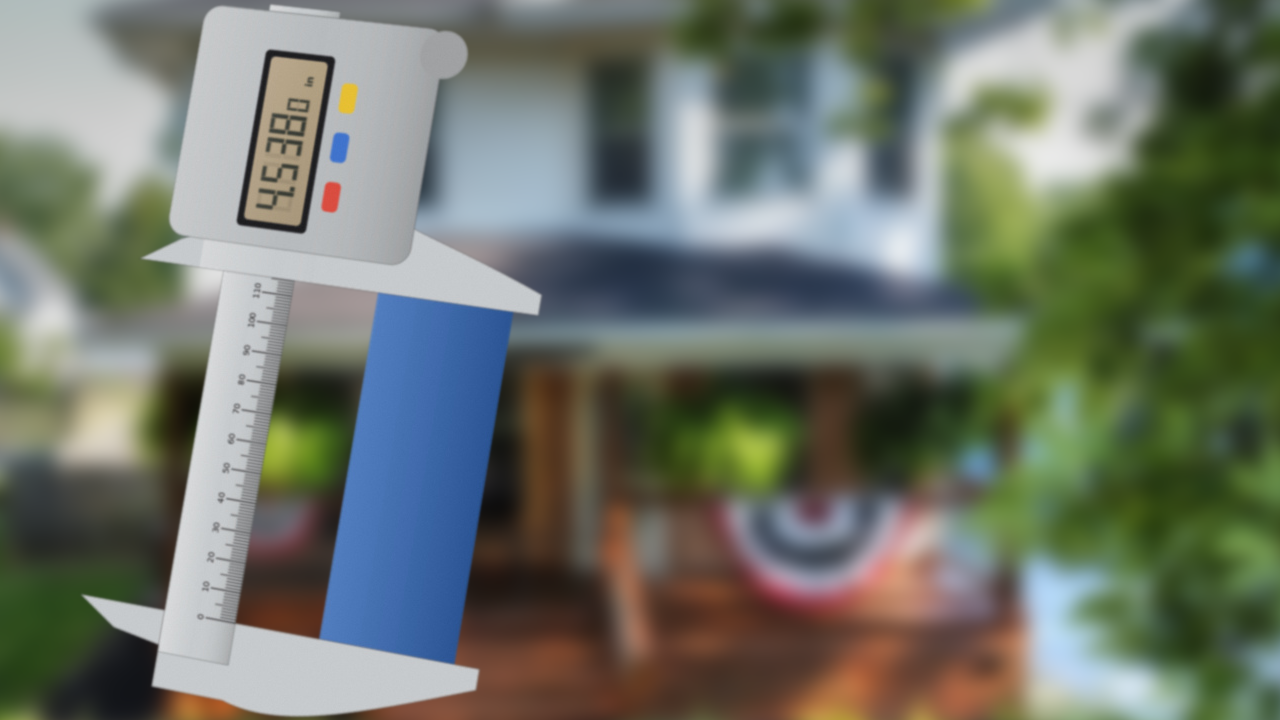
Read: value=4.5380 unit=in
